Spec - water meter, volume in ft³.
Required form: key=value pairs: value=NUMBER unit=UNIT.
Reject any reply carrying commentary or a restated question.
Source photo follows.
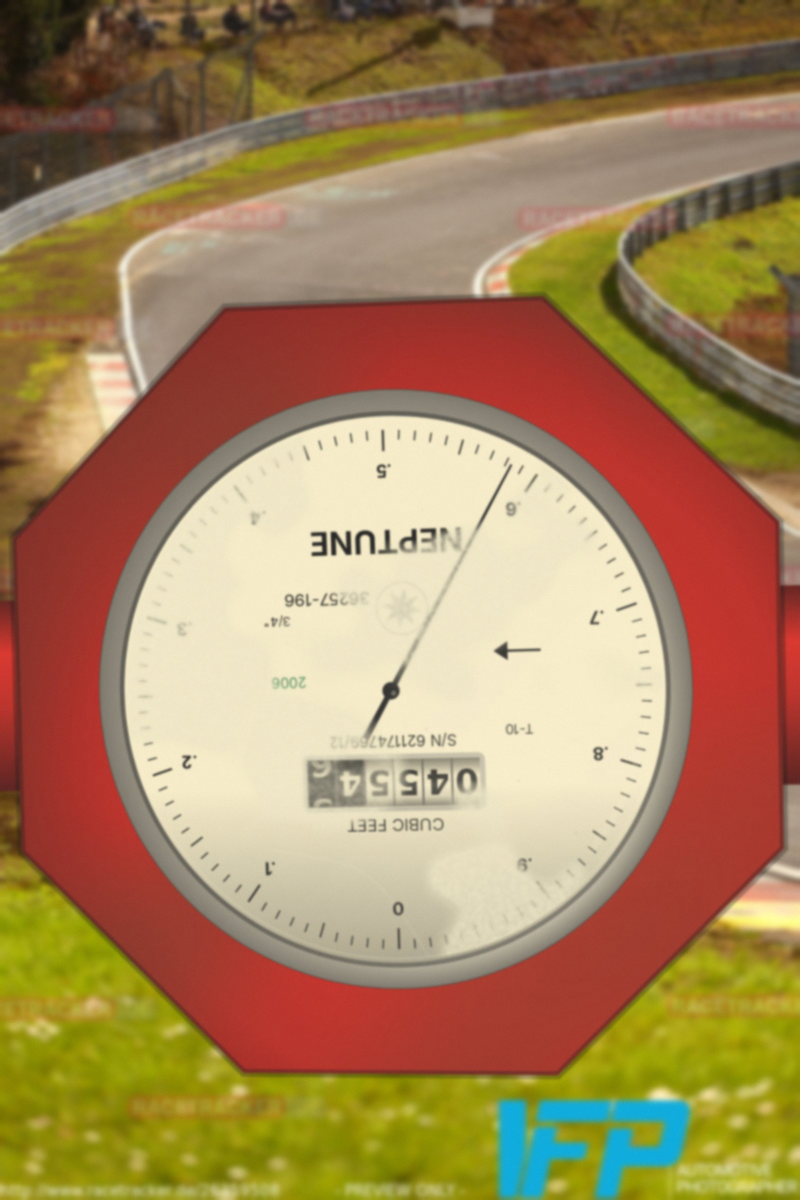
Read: value=45545.58 unit=ft³
